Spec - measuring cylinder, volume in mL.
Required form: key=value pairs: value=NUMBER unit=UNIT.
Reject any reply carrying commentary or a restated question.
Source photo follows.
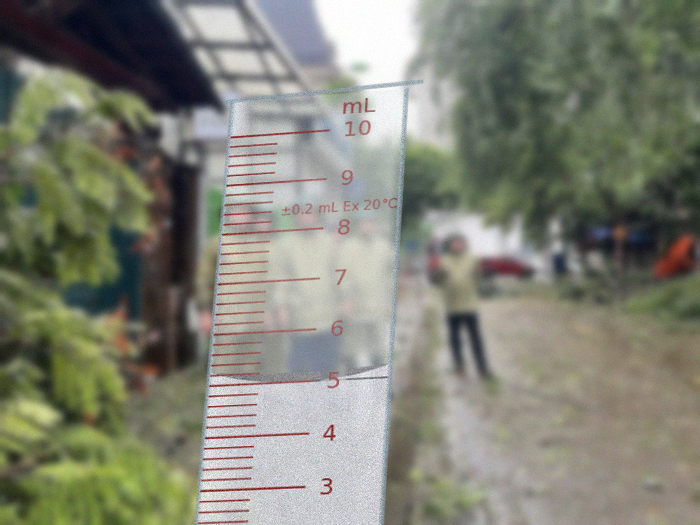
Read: value=5 unit=mL
